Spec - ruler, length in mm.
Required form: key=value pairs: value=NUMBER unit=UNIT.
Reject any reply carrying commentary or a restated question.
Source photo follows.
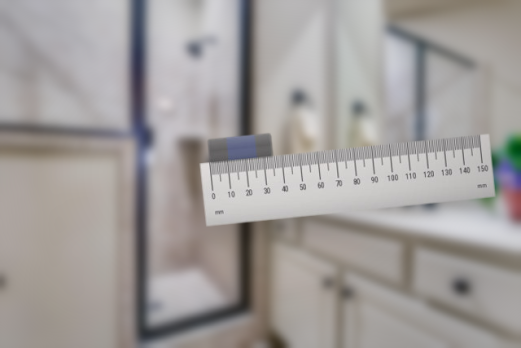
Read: value=35 unit=mm
